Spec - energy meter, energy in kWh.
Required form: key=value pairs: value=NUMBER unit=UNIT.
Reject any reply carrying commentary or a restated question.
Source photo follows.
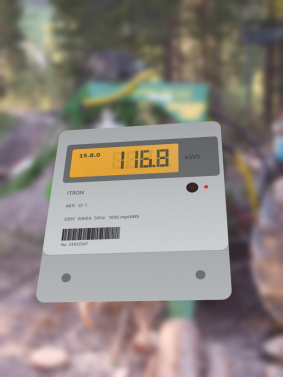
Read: value=116.8 unit=kWh
